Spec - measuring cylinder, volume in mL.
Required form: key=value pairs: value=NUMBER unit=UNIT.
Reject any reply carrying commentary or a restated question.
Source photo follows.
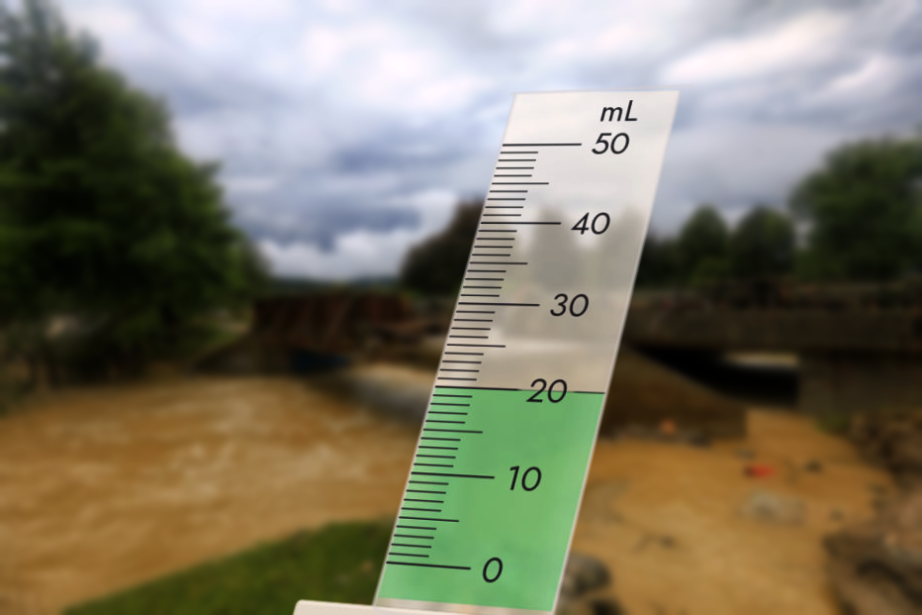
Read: value=20 unit=mL
